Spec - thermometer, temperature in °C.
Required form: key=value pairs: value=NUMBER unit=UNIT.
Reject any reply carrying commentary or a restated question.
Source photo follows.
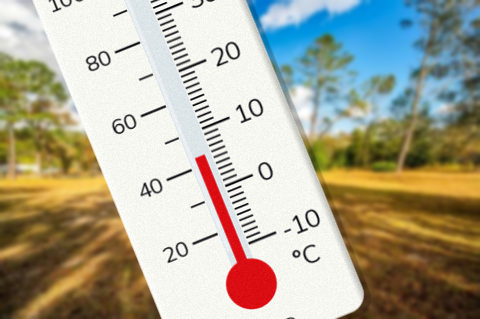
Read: value=6 unit=°C
